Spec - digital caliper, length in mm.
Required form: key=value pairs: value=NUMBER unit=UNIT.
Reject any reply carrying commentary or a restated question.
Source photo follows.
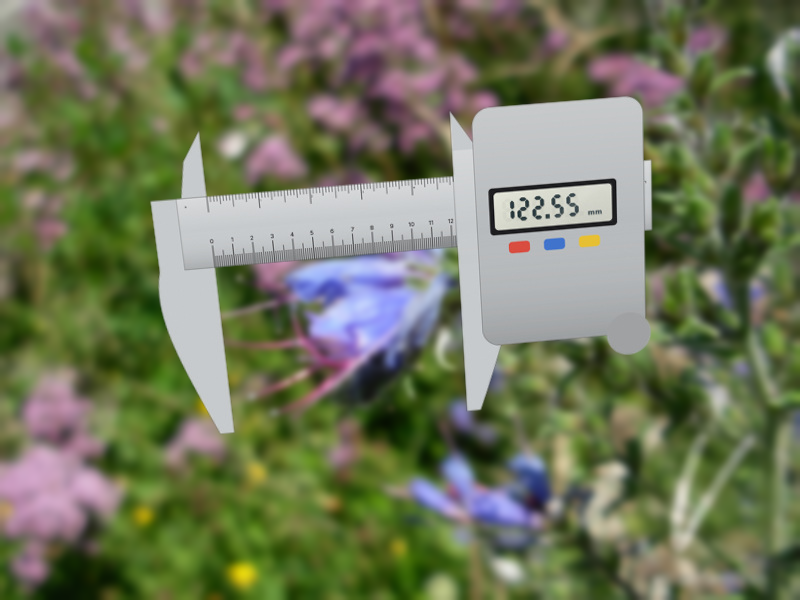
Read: value=122.55 unit=mm
